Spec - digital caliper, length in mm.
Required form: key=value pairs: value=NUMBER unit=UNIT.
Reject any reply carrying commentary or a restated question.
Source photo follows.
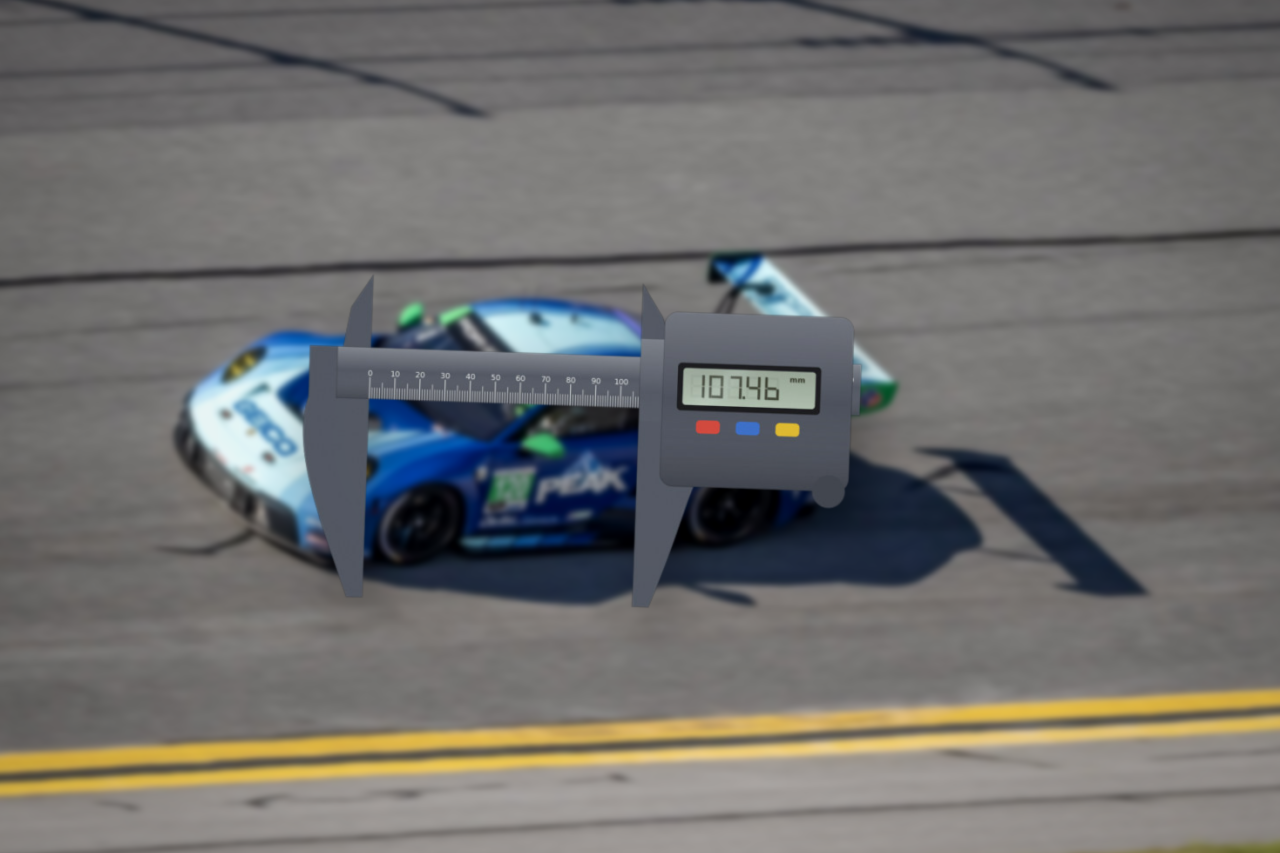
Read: value=107.46 unit=mm
